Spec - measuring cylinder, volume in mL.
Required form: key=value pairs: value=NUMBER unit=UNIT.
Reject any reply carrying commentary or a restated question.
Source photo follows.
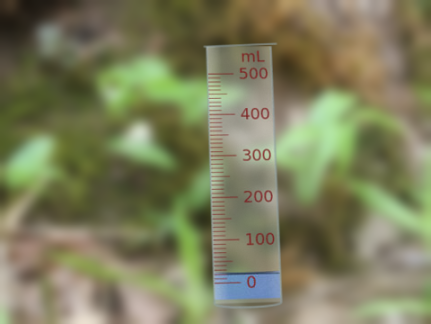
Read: value=20 unit=mL
